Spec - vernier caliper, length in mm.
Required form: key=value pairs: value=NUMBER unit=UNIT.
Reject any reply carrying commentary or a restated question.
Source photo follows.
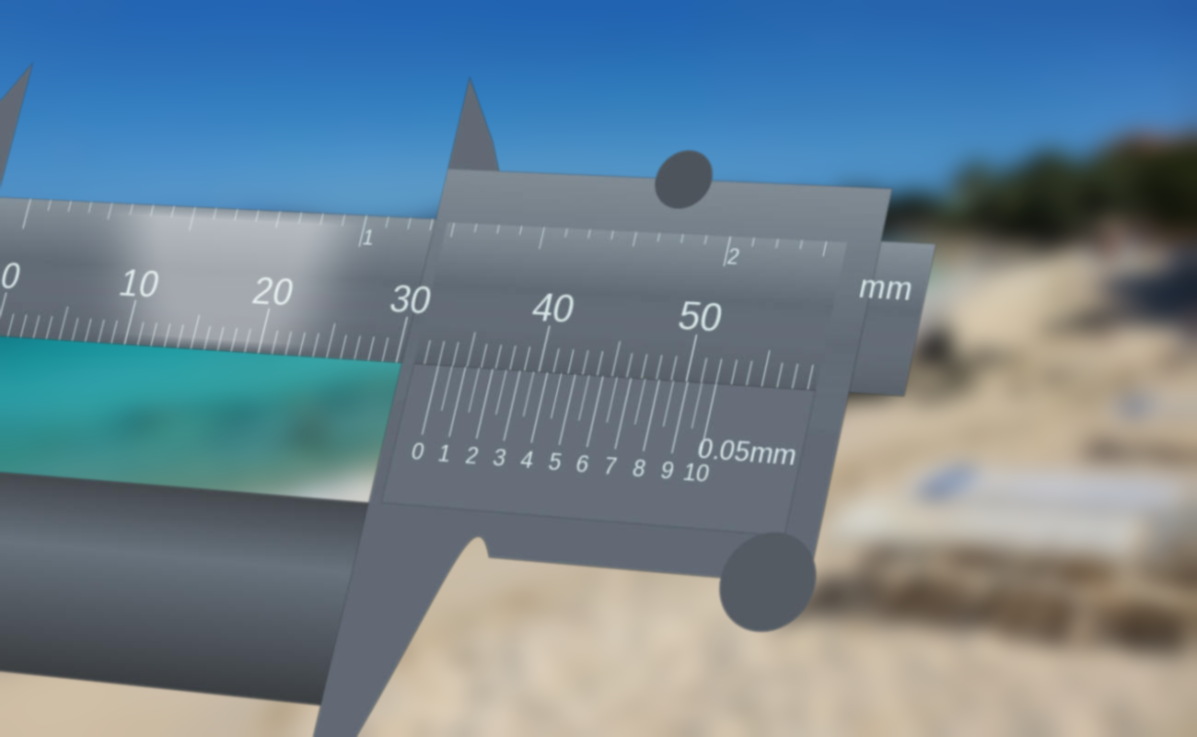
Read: value=33.0 unit=mm
